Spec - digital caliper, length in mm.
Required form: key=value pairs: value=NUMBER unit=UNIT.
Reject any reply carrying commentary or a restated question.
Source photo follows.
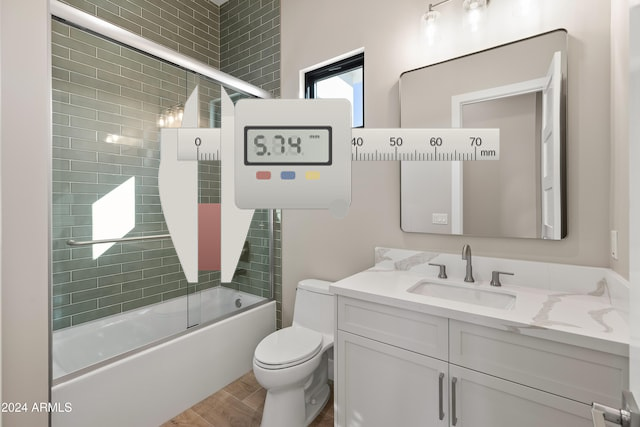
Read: value=5.74 unit=mm
